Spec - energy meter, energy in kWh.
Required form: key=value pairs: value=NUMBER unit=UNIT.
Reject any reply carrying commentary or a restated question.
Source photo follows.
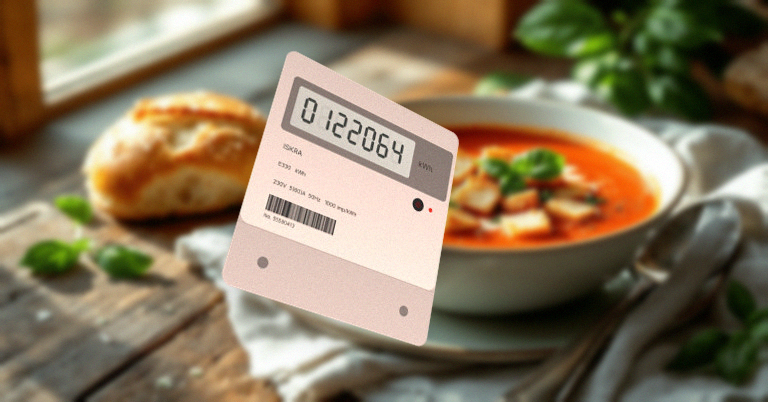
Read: value=122064 unit=kWh
